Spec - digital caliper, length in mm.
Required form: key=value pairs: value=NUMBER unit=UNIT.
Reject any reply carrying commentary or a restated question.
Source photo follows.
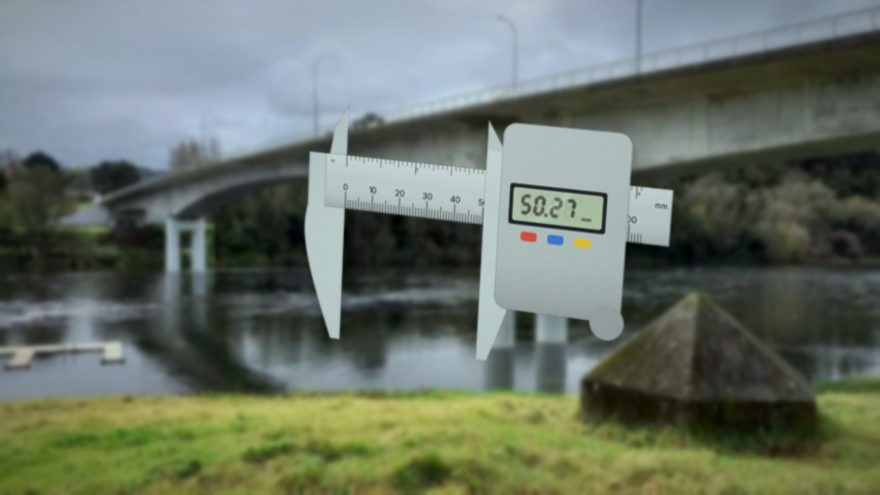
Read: value=50.27 unit=mm
